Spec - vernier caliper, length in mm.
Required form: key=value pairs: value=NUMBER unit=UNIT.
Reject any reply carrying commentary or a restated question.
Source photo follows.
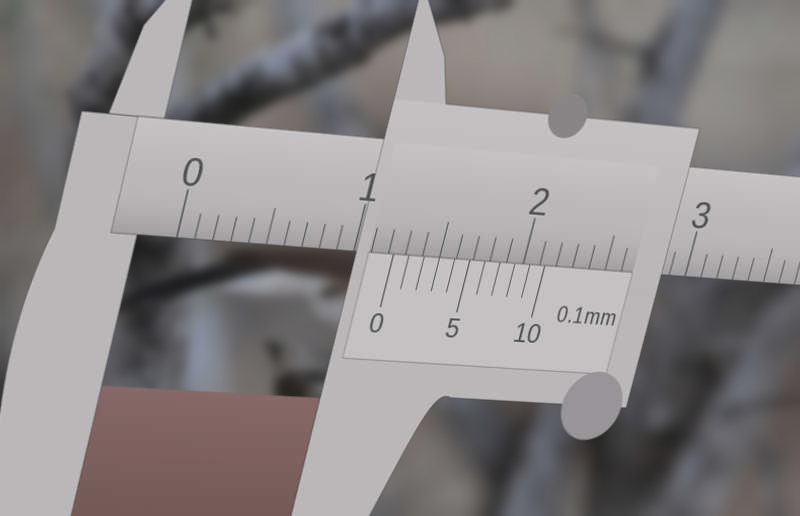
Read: value=12.3 unit=mm
